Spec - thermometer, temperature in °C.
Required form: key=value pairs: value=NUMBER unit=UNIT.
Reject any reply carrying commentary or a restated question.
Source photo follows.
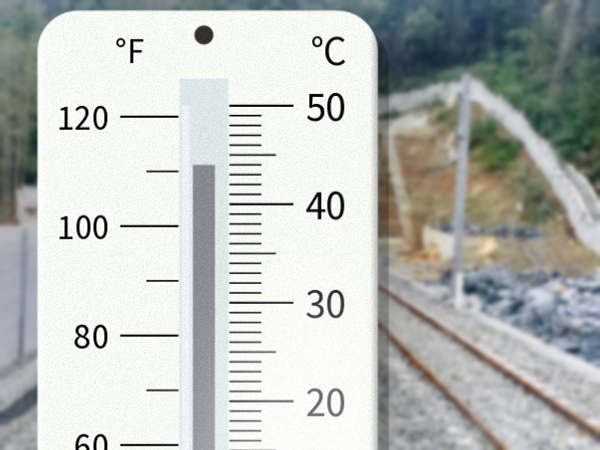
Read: value=44 unit=°C
